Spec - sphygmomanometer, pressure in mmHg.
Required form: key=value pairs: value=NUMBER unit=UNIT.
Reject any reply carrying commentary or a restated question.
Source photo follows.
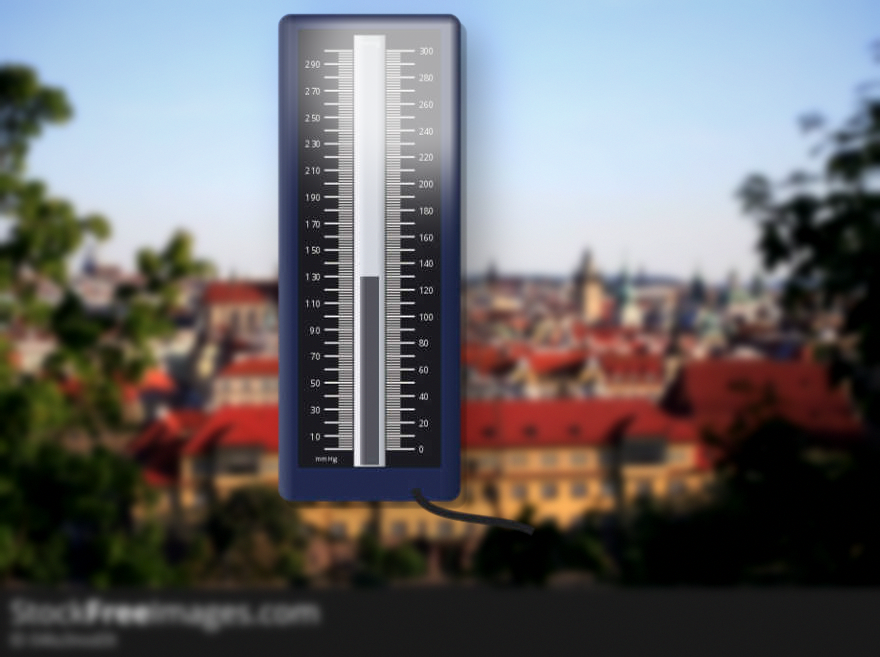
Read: value=130 unit=mmHg
